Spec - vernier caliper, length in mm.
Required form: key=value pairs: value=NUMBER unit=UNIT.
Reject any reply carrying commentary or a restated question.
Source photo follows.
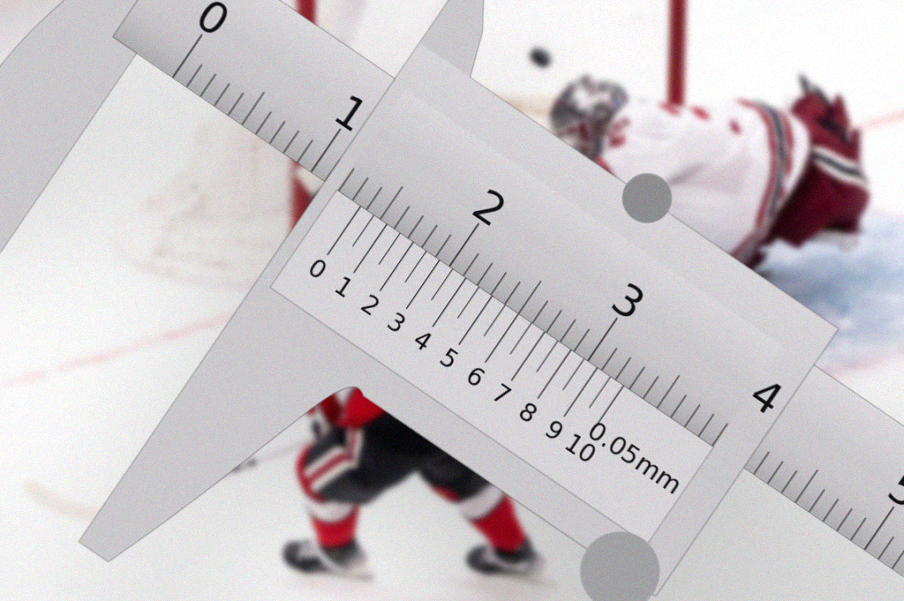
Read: value=13.6 unit=mm
